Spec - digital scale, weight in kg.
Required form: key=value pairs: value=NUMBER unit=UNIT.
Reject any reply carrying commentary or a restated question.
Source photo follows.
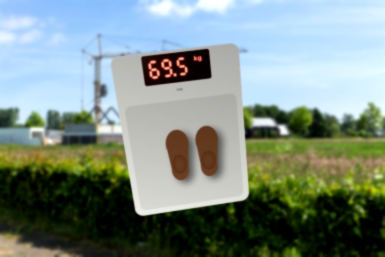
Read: value=69.5 unit=kg
